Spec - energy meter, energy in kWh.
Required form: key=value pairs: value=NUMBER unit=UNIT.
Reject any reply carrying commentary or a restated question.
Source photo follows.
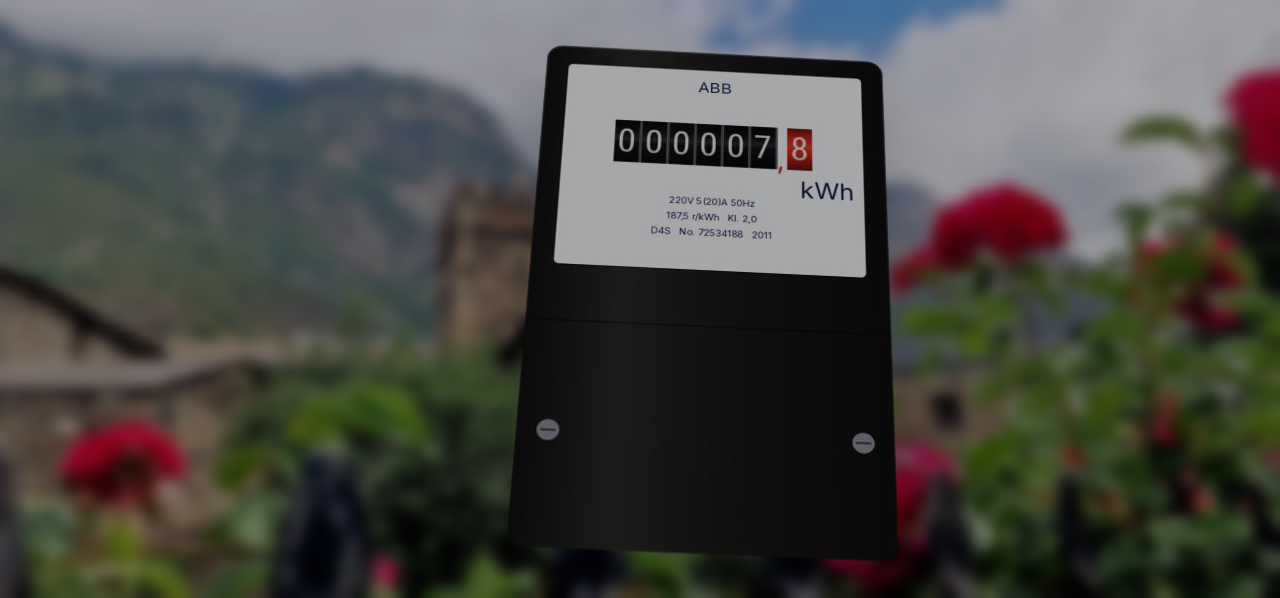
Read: value=7.8 unit=kWh
